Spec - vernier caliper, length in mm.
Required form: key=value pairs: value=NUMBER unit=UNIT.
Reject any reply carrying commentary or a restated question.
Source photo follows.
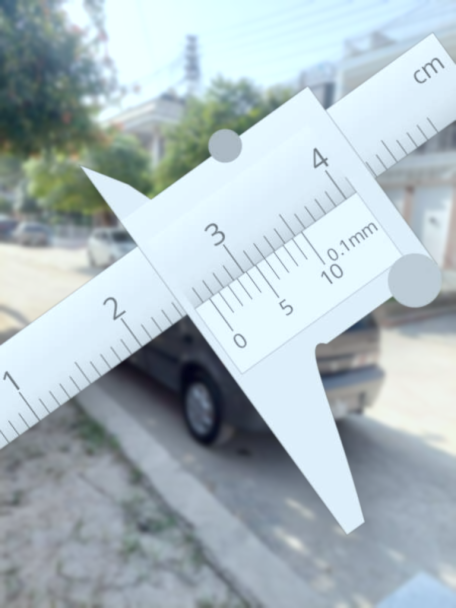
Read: value=26.6 unit=mm
